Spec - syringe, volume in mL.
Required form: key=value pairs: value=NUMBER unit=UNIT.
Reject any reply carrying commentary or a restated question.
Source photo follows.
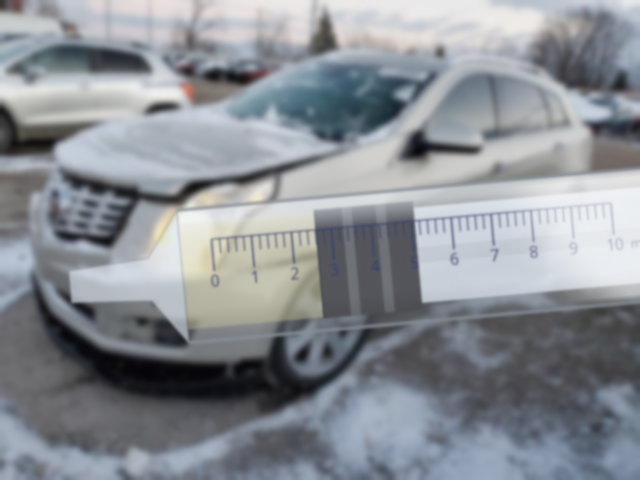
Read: value=2.6 unit=mL
